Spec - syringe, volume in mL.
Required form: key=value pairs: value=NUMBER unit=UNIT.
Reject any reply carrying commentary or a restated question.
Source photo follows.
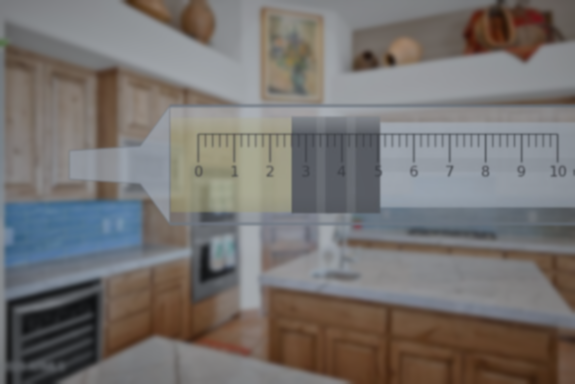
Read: value=2.6 unit=mL
